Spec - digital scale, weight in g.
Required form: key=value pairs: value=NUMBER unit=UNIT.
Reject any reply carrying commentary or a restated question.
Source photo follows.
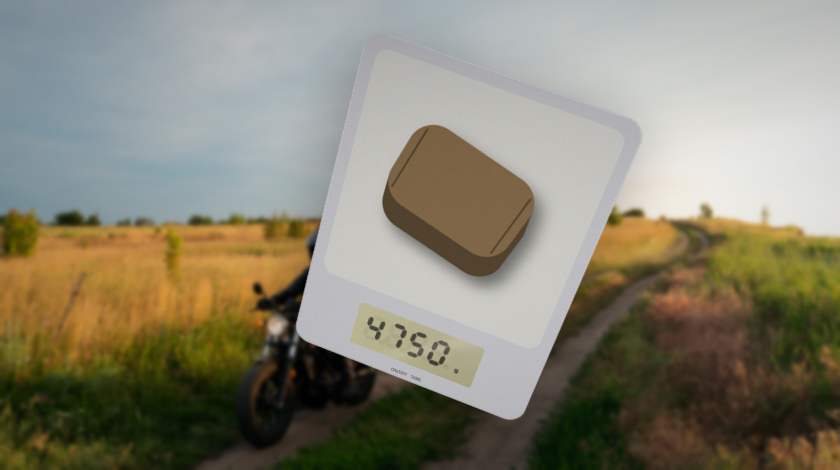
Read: value=4750 unit=g
